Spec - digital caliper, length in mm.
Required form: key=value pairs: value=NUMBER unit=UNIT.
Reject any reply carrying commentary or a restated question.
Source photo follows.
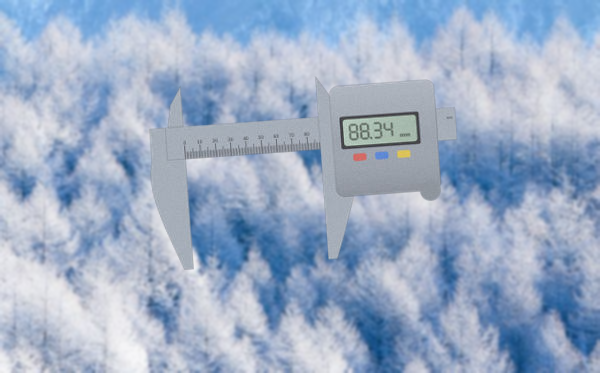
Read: value=88.34 unit=mm
